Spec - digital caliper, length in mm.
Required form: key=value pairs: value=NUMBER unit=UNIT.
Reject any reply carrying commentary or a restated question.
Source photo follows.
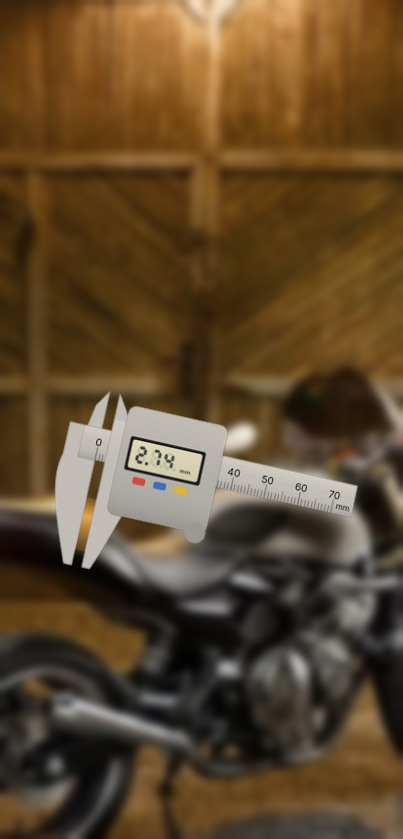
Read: value=2.74 unit=mm
